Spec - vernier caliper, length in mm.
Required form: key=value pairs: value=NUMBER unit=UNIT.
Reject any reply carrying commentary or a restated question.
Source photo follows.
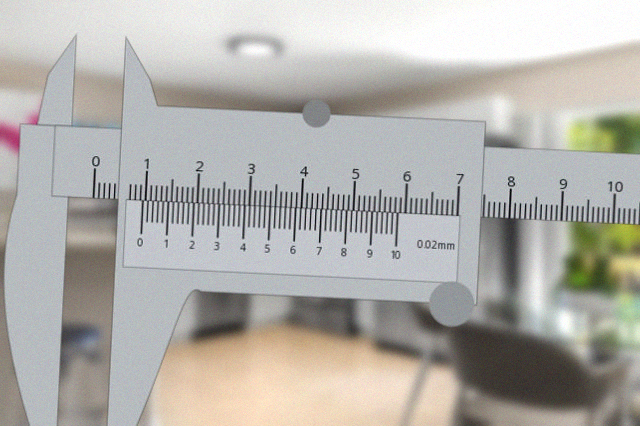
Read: value=9.5 unit=mm
